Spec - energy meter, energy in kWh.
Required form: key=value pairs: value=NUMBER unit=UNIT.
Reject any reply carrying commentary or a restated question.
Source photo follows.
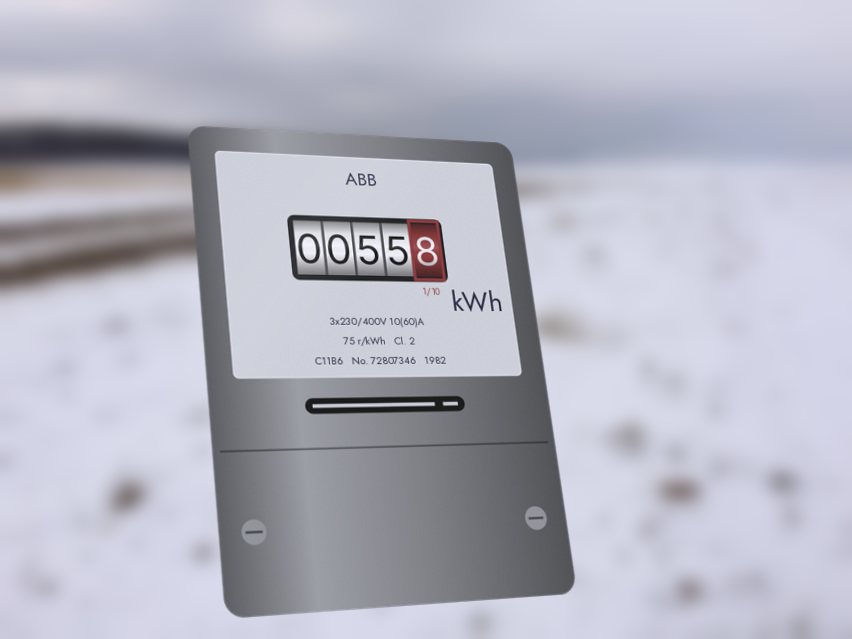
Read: value=55.8 unit=kWh
